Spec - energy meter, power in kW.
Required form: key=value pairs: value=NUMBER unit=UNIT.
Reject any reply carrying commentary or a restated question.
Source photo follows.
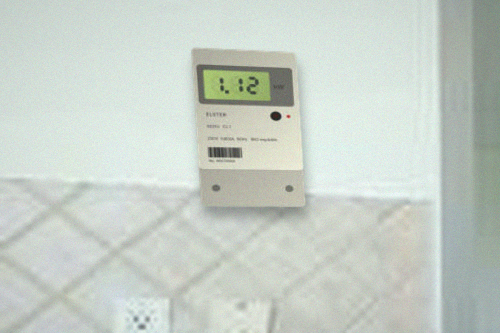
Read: value=1.12 unit=kW
